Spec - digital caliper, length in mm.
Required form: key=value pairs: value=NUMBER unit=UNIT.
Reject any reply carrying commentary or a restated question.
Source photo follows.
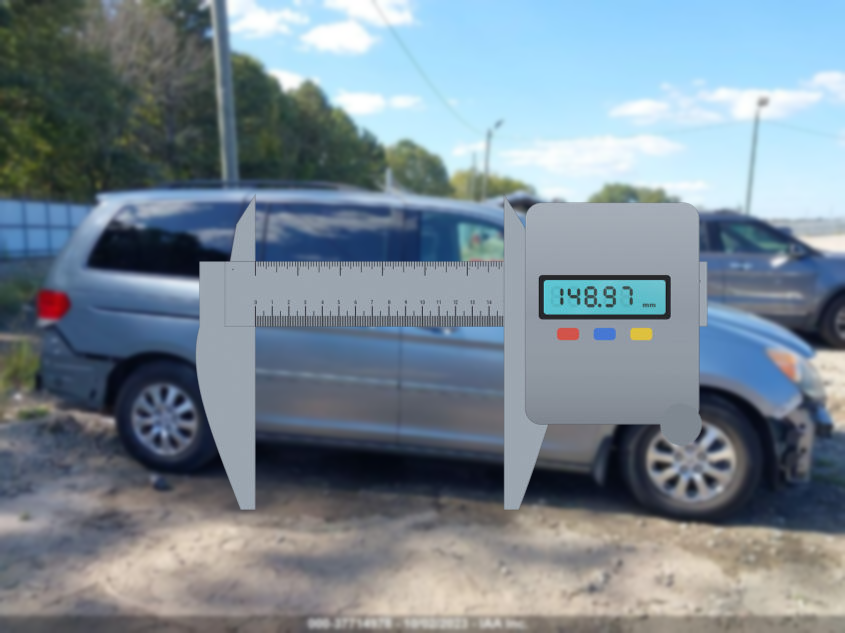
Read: value=148.97 unit=mm
